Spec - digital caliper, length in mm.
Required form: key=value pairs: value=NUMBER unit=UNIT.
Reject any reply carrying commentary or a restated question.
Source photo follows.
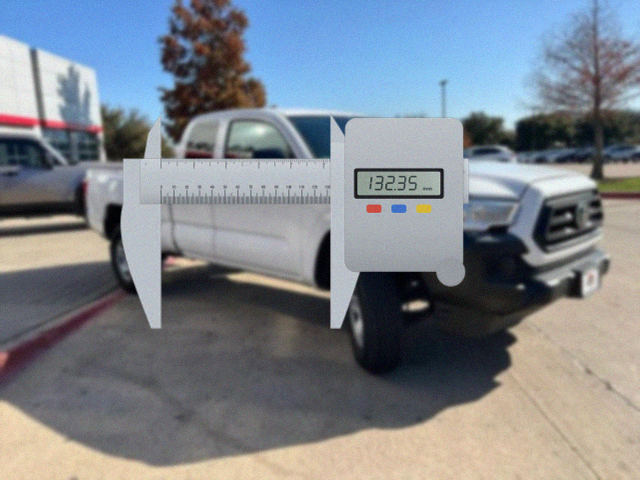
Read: value=132.35 unit=mm
